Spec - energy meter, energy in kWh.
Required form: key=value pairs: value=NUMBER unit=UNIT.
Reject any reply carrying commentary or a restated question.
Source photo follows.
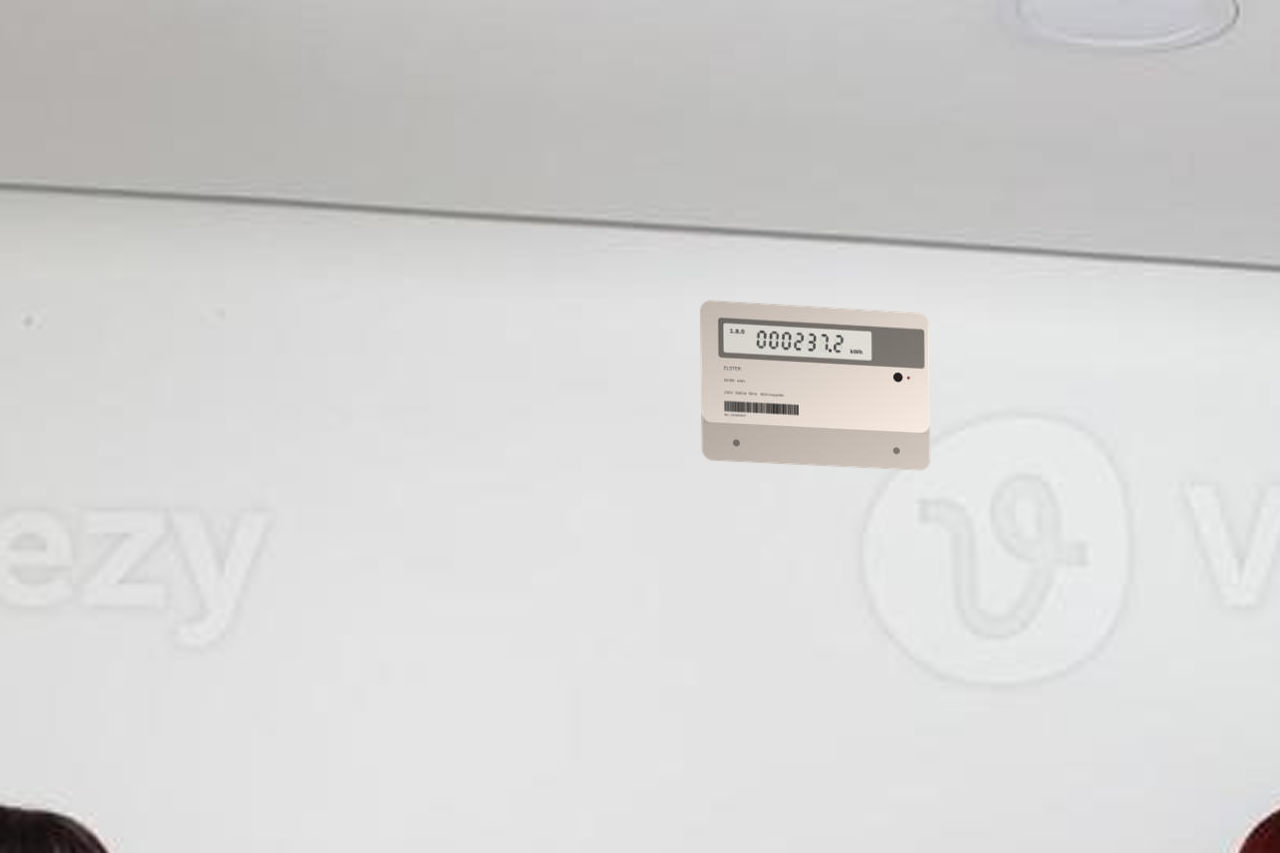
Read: value=237.2 unit=kWh
